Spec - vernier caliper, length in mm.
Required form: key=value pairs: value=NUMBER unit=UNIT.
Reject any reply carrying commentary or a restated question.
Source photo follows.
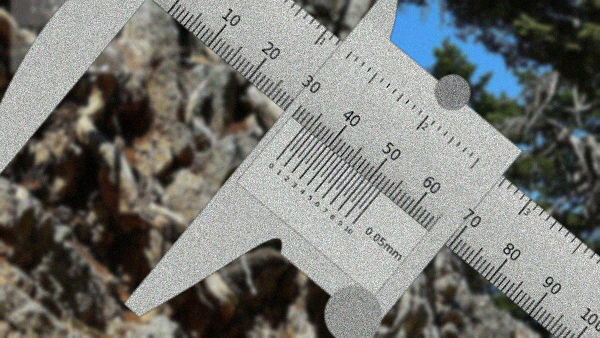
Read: value=34.0 unit=mm
